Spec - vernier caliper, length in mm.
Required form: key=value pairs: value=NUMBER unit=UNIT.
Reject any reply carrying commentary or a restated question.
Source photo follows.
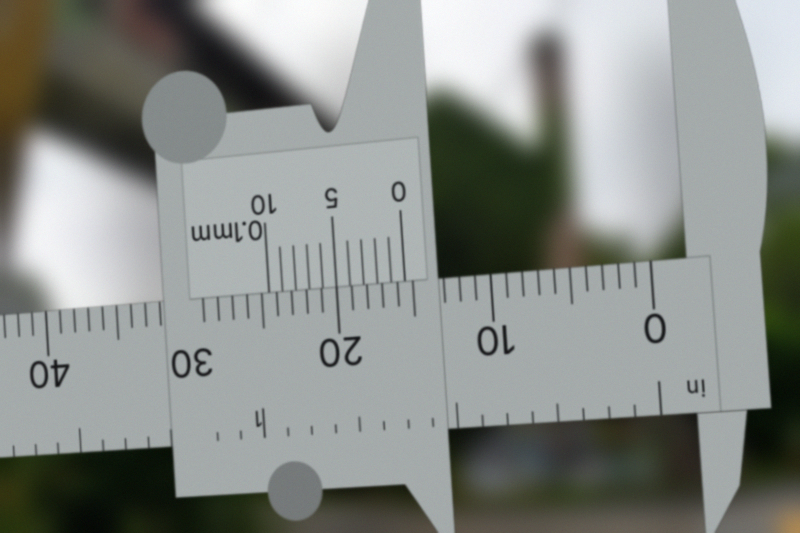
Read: value=15.5 unit=mm
